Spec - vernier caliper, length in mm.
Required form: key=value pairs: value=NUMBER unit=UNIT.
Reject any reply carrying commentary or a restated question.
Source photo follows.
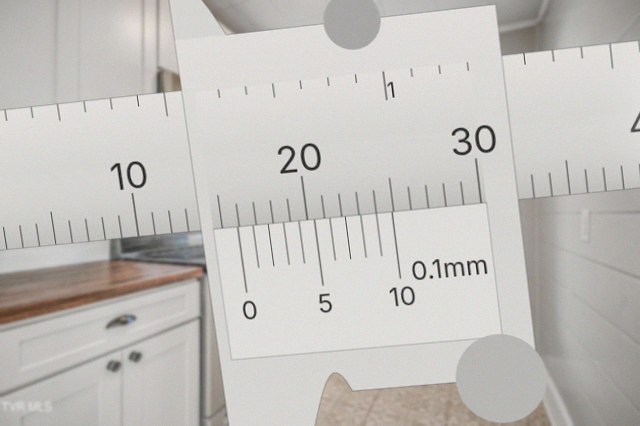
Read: value=15.9 unit=mm
